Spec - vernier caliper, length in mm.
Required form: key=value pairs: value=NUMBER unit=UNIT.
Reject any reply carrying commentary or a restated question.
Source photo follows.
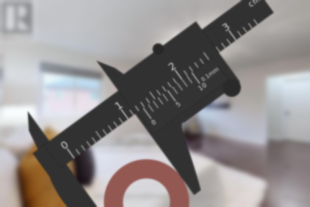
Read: value=12.8 unit=mm
